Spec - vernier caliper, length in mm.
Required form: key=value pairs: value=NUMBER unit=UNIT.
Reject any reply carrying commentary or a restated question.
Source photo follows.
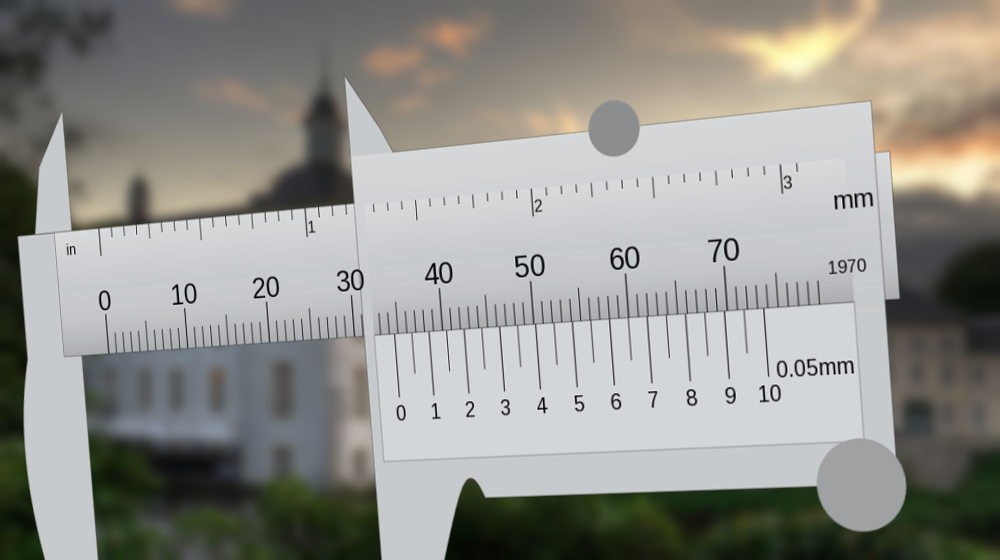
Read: value=34.6 unit=mm
